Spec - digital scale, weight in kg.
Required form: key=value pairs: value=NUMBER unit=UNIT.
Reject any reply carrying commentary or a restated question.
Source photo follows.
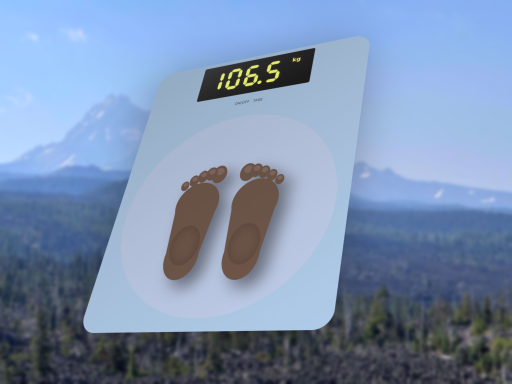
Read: value=106.5 unit=kg
